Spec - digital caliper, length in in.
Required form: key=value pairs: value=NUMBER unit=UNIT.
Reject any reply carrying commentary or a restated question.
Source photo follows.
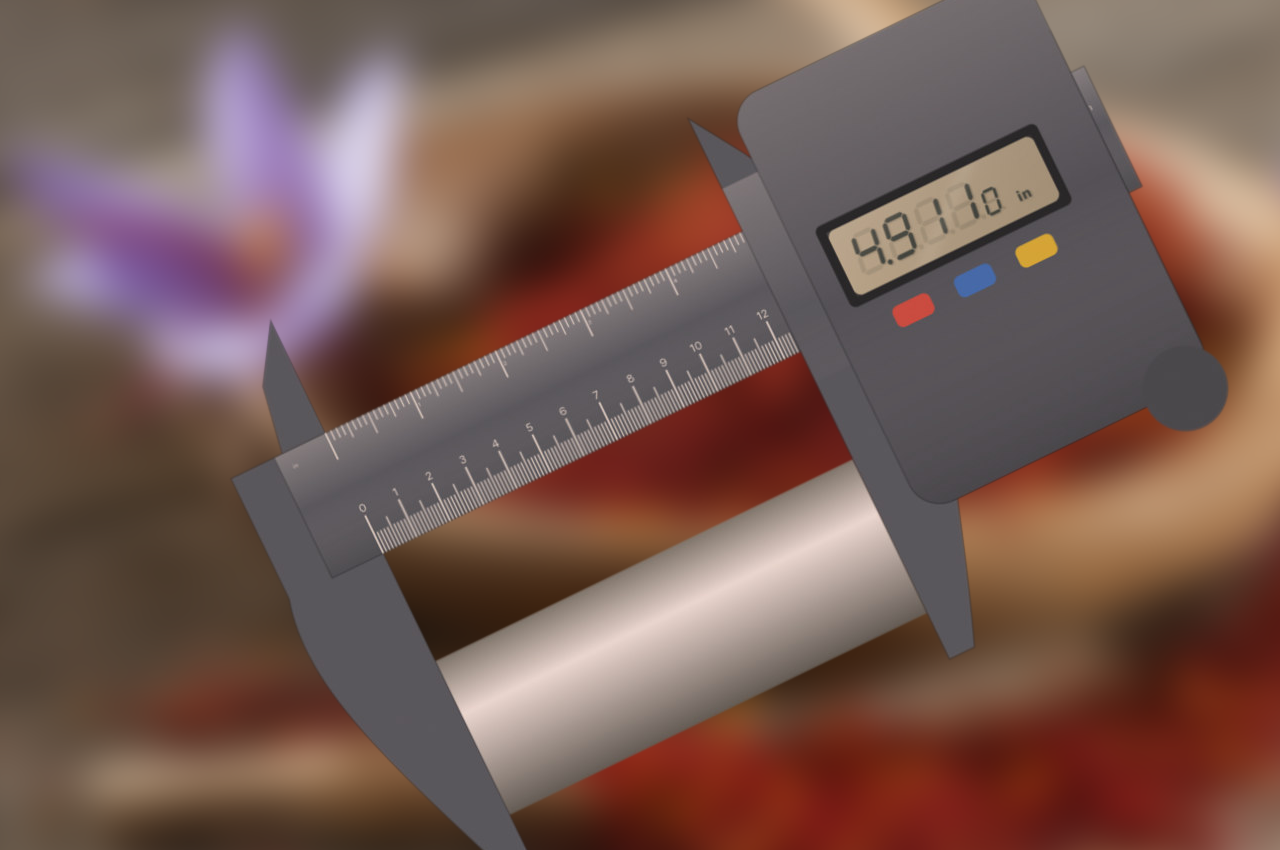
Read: value=4.9110 unit=in
